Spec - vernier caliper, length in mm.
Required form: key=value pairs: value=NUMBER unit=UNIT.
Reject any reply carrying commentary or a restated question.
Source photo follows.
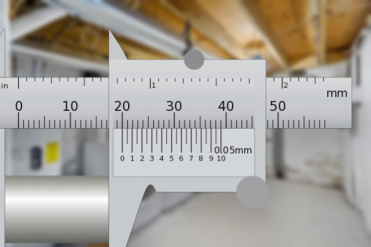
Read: value=20.0 unit=mm
